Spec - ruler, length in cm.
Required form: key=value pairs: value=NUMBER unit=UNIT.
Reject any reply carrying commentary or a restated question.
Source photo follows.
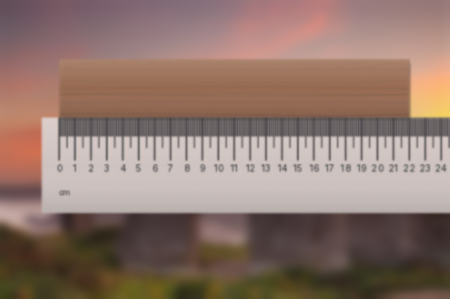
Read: value=22 unit=cm
